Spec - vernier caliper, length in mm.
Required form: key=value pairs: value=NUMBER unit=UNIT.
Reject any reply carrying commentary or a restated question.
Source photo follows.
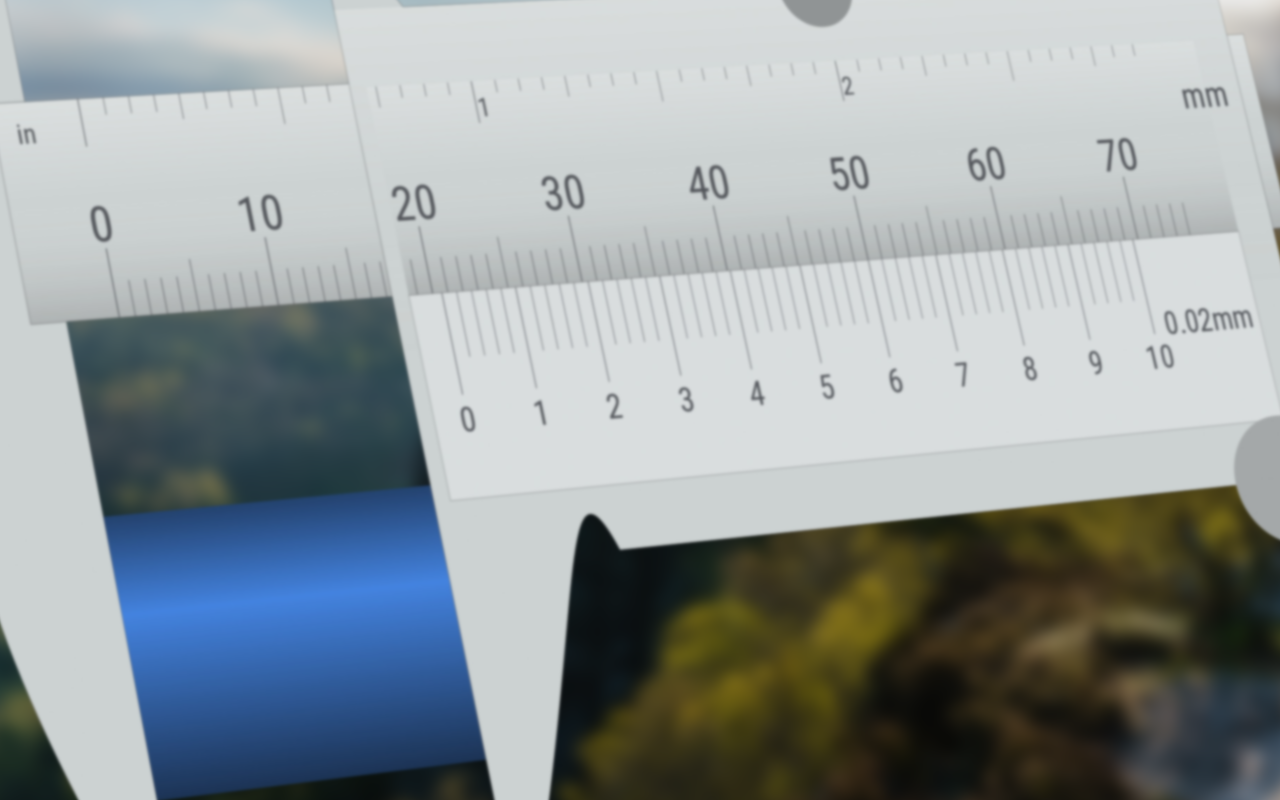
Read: value=20.6 unit=mm
